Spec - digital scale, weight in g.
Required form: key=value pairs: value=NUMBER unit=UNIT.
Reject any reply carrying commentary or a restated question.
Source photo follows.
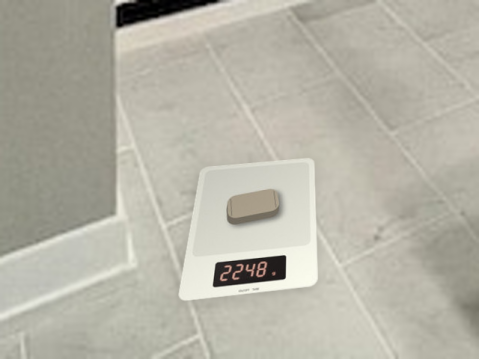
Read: value=2248 unit=g
